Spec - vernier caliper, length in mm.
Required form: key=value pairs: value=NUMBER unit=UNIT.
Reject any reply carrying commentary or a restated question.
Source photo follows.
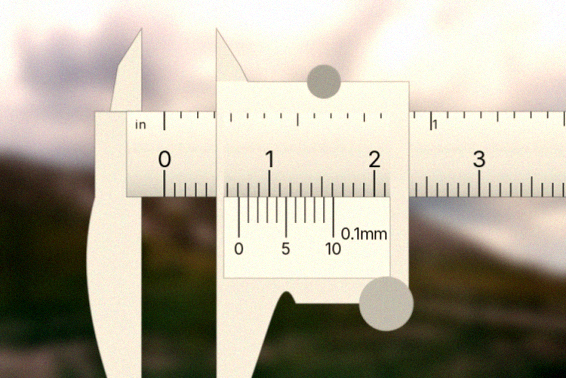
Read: value=7.1 unit=mm
